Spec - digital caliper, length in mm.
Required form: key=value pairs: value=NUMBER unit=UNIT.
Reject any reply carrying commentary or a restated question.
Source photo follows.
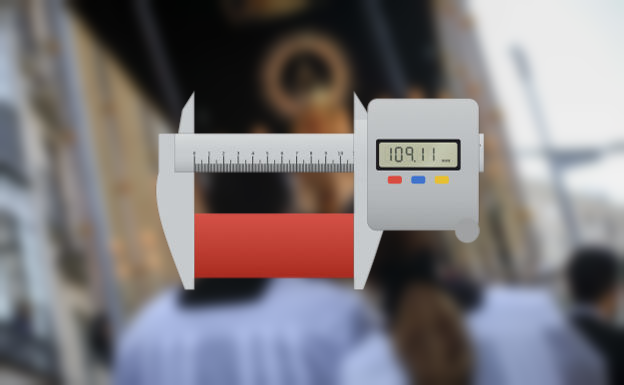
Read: value=109.11 unit=mm
